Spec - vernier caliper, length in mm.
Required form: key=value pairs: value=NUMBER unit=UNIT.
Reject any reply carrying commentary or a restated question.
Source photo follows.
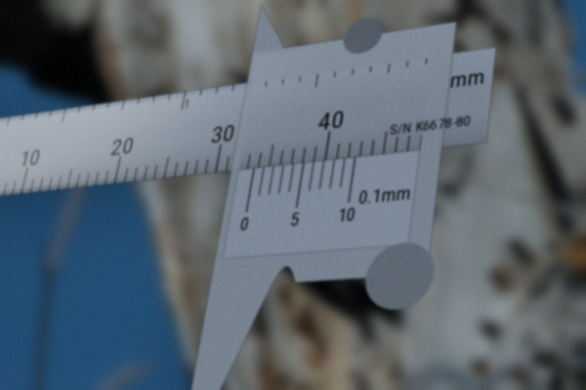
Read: value=33.6 unit=mm
